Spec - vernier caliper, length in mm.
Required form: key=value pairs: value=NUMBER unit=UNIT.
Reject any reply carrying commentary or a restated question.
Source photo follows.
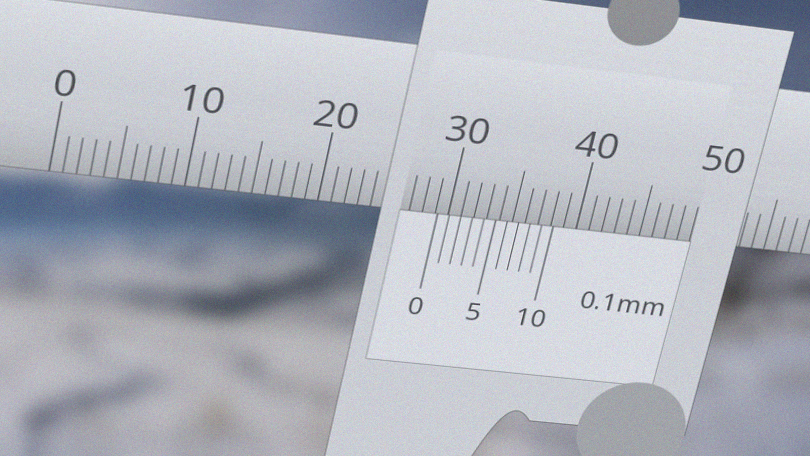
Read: value=29.2 unit=mm
